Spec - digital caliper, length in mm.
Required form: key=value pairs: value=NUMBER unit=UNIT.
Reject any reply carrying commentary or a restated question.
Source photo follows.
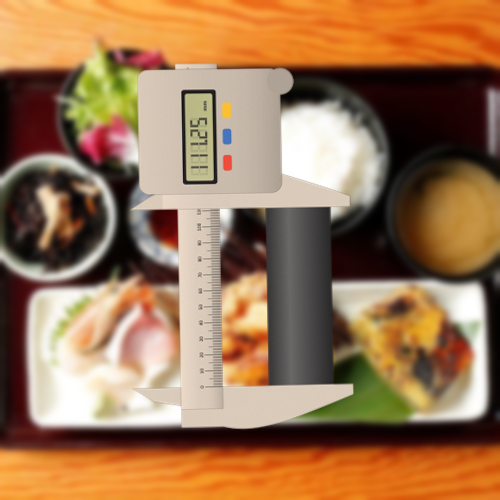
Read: value=111.25 unit=mm
